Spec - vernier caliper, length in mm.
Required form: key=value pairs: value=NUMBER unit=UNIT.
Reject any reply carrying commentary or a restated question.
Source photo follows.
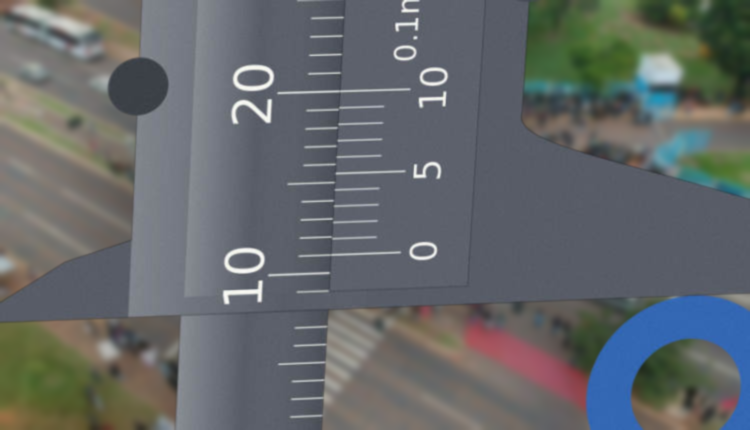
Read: value=11.0 unit=mm
